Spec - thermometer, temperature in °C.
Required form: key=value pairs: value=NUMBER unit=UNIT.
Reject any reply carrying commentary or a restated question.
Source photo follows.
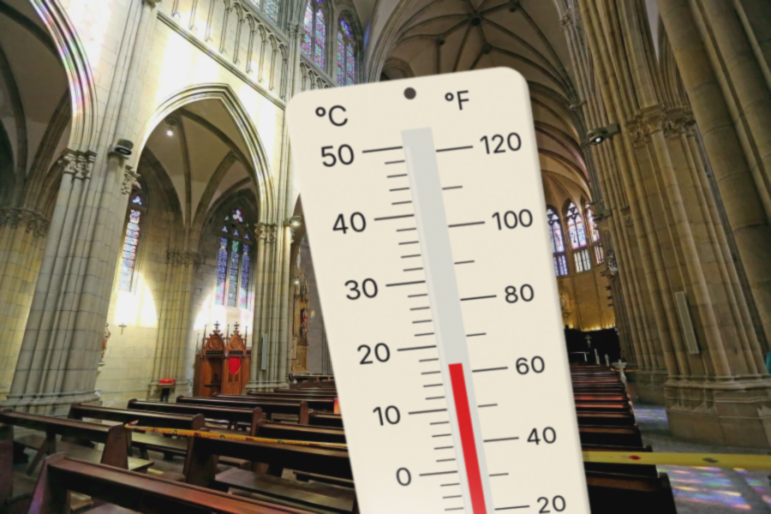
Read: value=17 unit=°C
